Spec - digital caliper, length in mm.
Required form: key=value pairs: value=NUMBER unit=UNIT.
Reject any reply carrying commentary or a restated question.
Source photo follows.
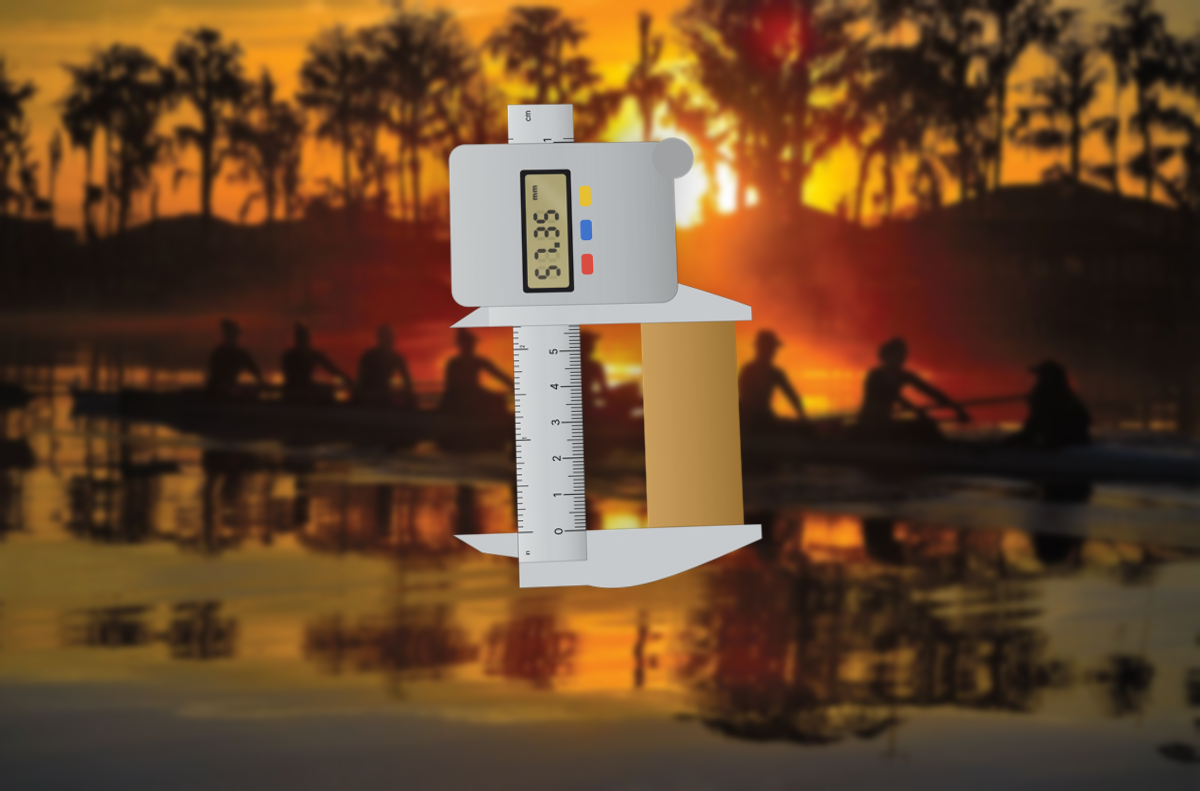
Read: value=57.35 unit=mm
